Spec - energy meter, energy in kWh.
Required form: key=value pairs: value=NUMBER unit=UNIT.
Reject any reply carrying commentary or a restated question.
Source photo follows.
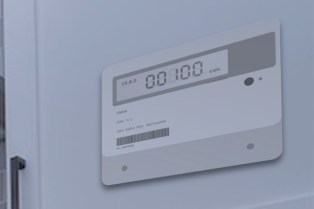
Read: value=100 unit=kWh
